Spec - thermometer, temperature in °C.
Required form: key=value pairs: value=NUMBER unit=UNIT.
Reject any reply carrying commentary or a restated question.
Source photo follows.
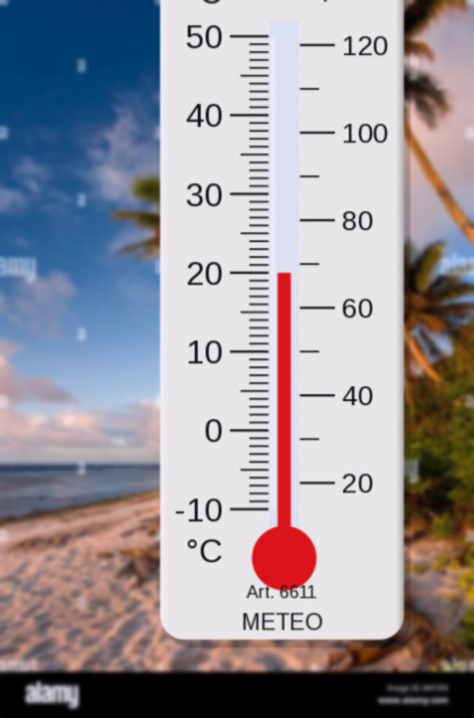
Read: value=20 unit=°C
